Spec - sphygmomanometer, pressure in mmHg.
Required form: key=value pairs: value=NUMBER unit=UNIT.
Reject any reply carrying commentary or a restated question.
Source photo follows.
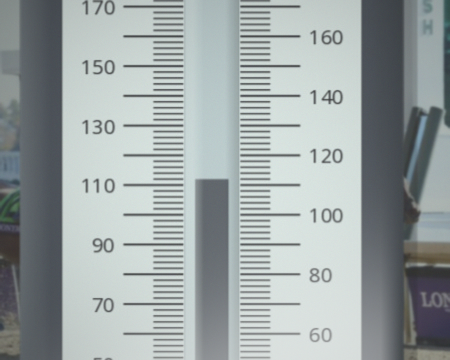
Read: value=112 unit=mmHg
